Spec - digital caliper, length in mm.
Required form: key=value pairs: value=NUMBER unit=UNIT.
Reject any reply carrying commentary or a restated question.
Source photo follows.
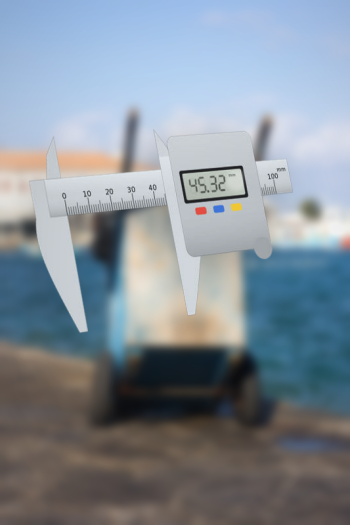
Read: value=45.32 unit=mm
